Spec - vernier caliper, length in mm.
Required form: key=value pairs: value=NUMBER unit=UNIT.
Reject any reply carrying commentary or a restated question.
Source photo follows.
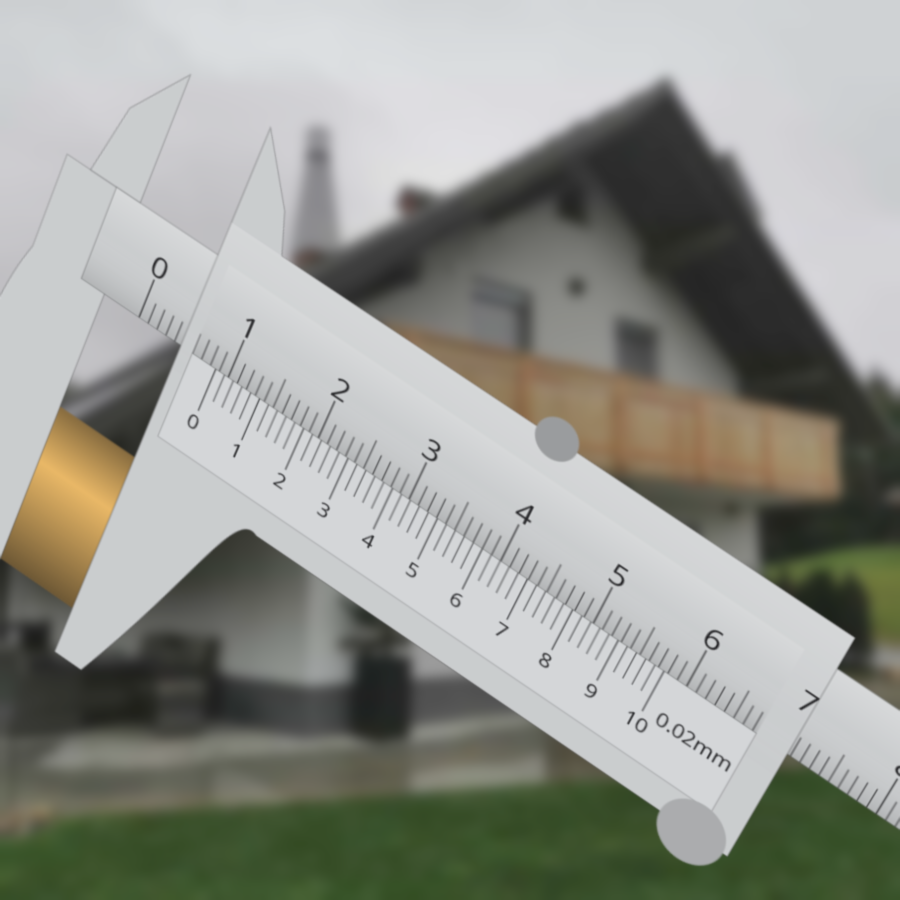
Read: value=8.6 unit=mm
